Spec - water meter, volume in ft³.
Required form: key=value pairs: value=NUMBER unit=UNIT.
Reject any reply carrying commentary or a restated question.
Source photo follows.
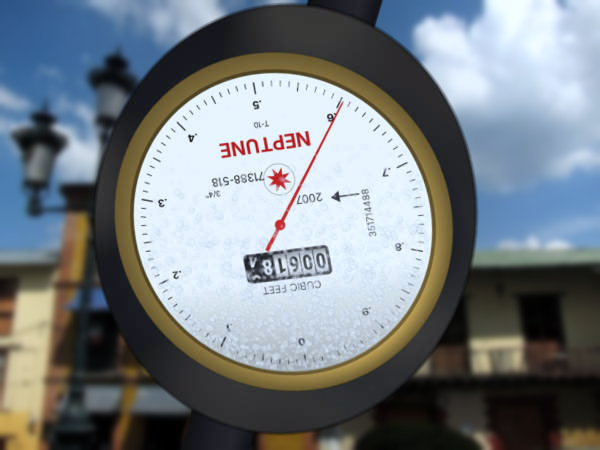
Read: value=6183.60 unit=ft³
